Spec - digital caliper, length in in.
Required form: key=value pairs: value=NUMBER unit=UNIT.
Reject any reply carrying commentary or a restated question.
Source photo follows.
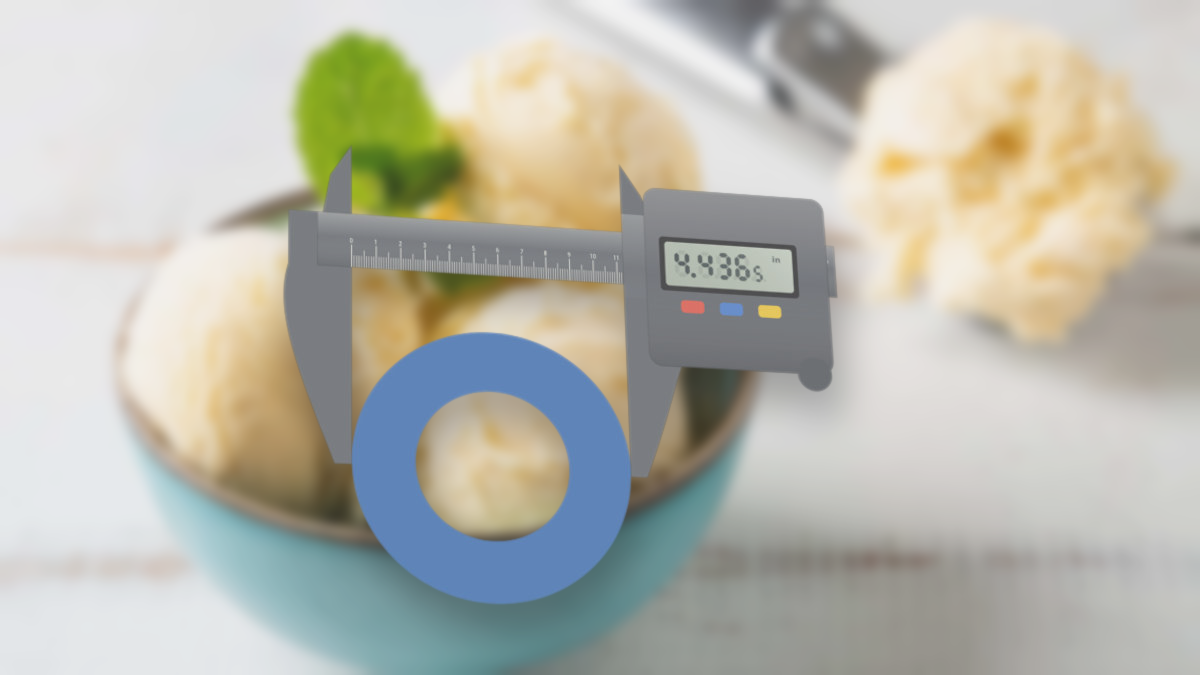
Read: value=4.4365 unit=in
